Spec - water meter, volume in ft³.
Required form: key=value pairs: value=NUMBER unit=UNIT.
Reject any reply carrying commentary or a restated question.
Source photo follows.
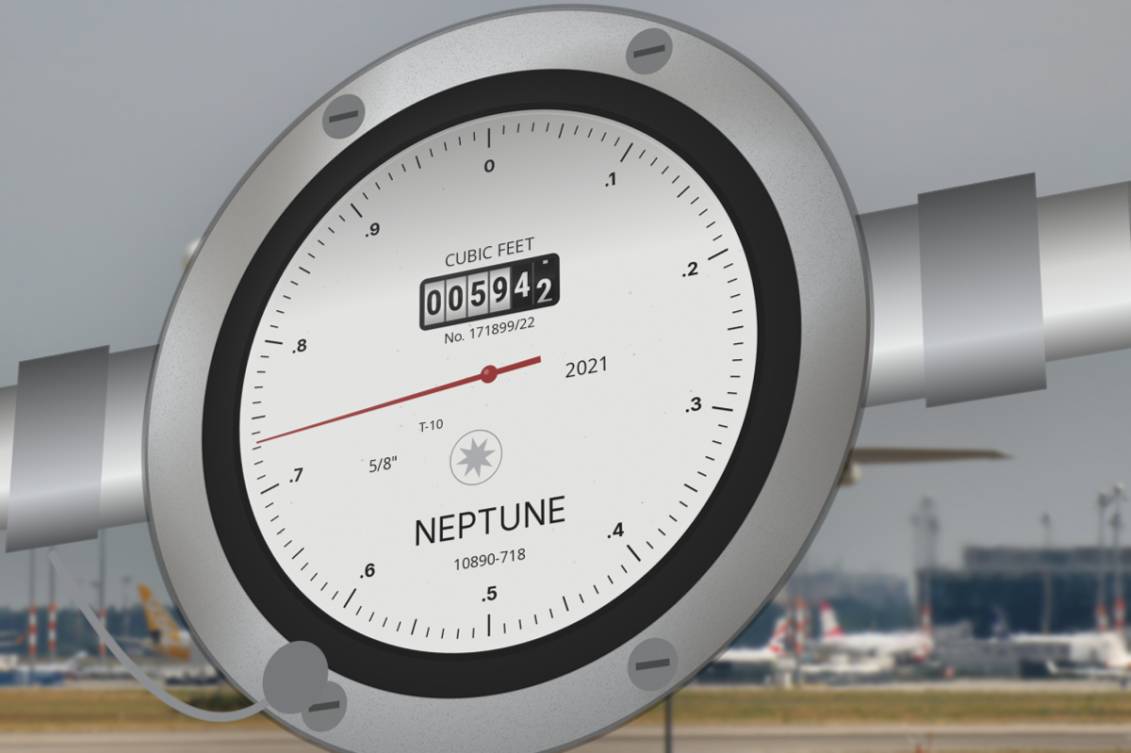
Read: value=5941.73 unit=ft³
